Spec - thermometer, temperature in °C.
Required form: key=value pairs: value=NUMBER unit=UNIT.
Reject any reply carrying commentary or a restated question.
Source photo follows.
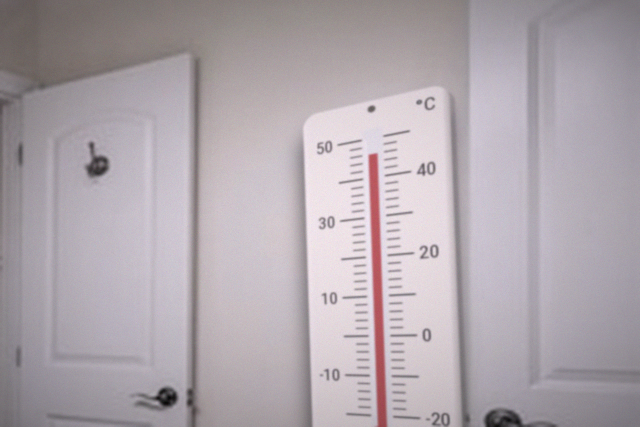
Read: value=46 unit=°C
